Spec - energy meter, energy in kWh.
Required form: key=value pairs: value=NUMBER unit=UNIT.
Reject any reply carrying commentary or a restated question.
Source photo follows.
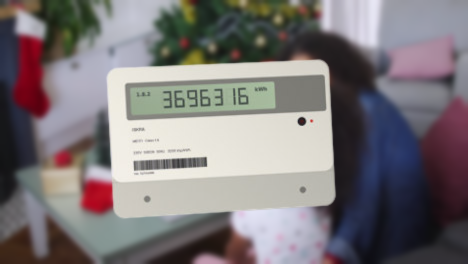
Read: value=3696316 unit=kWh
